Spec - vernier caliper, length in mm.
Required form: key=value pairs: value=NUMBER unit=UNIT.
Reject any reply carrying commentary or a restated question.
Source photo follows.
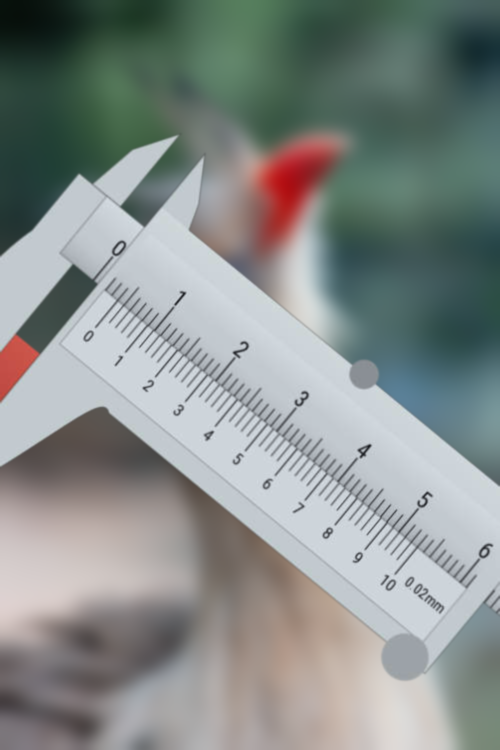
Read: value=4.0 unit=mm
